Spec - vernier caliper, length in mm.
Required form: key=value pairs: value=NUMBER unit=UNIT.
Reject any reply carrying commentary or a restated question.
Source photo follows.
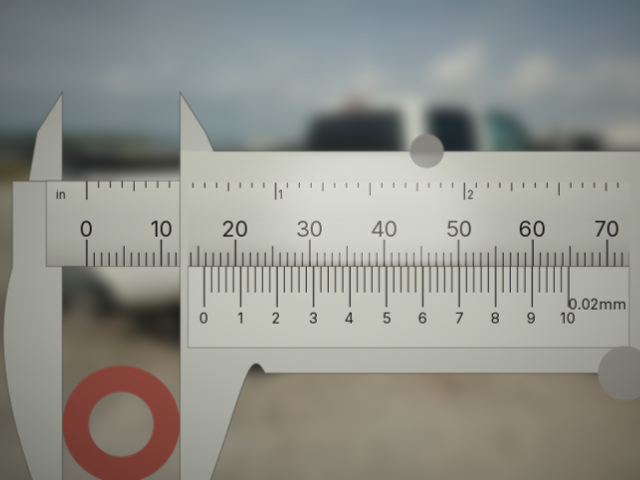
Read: value=15.8 unit=mm
